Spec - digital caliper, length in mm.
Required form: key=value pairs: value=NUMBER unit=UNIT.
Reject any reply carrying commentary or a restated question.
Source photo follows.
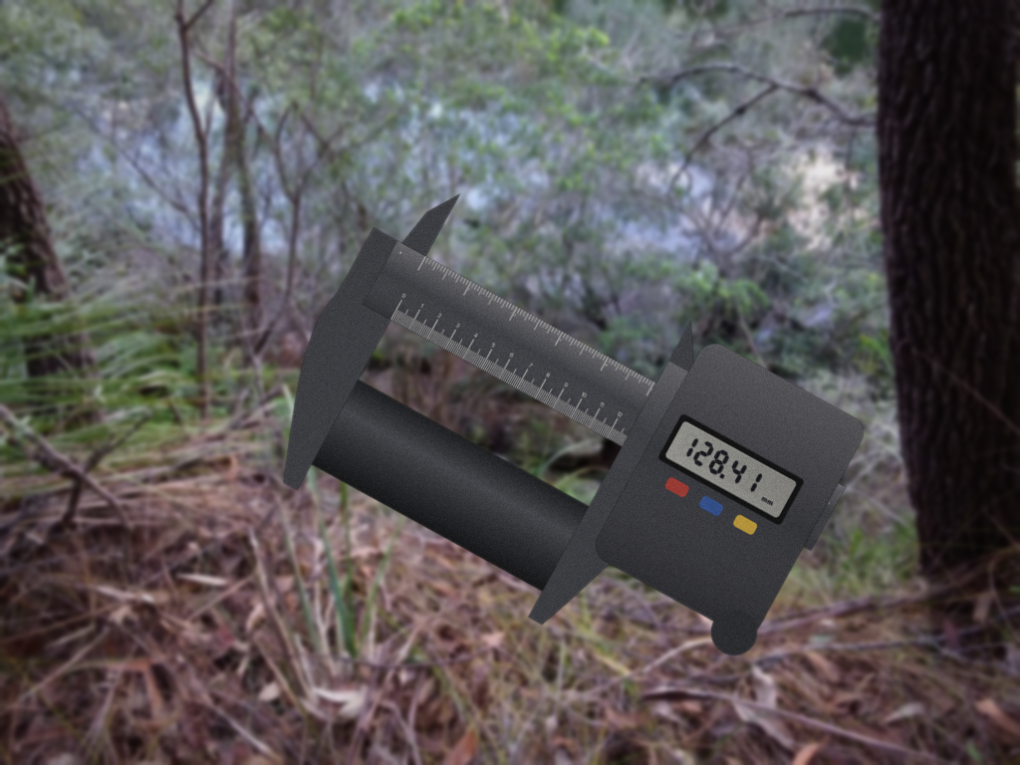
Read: value=128.41 unit=mm
